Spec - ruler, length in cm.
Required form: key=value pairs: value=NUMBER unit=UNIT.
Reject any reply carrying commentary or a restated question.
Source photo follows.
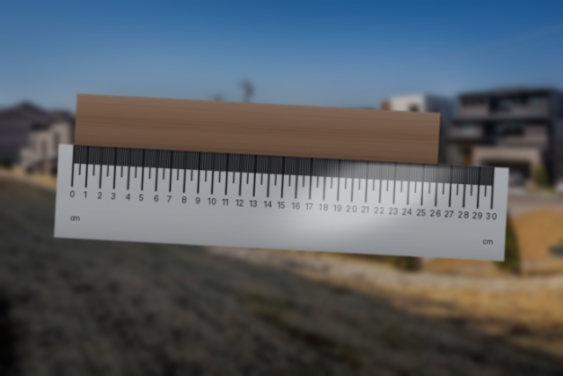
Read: value=26 unit=cm
